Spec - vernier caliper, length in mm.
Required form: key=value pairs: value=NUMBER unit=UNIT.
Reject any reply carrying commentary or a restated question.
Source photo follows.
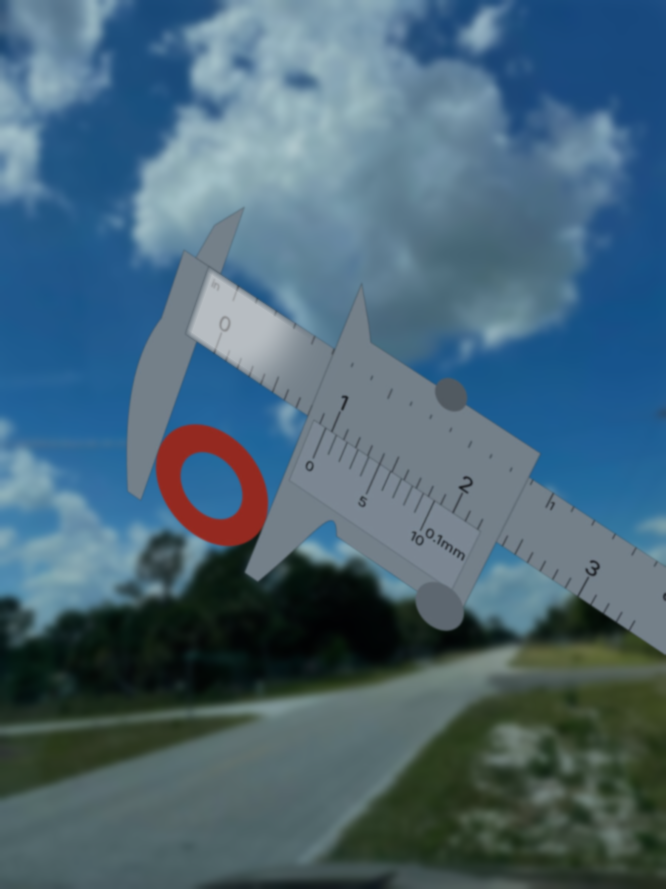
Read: value=9.5 unit=mm
